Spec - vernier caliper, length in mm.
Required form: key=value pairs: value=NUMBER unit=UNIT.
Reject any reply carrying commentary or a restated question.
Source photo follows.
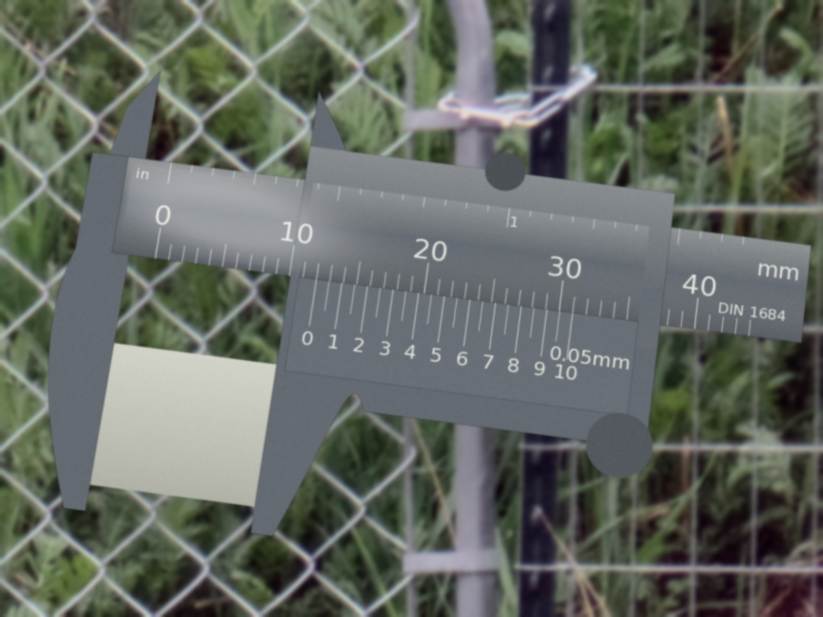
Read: value=12.0 unit=mm
